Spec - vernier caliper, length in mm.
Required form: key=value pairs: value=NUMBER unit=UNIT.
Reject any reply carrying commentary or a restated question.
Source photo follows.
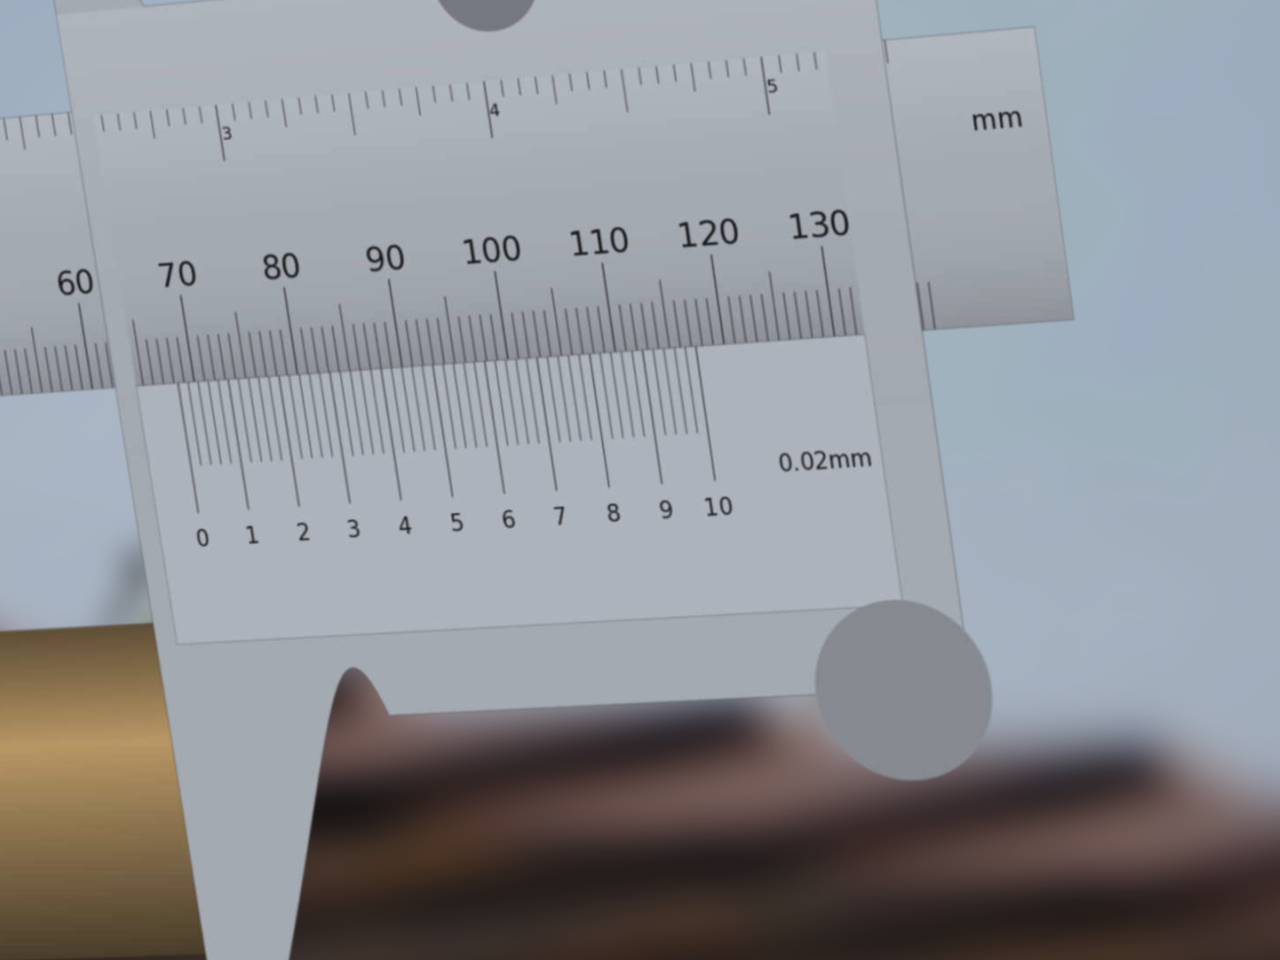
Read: value=68.4 unit=mm
